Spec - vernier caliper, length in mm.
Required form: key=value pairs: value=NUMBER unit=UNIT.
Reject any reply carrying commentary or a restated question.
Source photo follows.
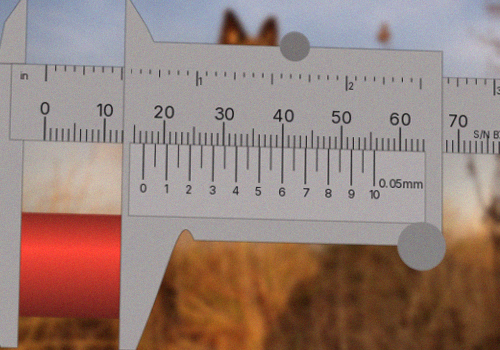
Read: value=16.6 unit=mm
